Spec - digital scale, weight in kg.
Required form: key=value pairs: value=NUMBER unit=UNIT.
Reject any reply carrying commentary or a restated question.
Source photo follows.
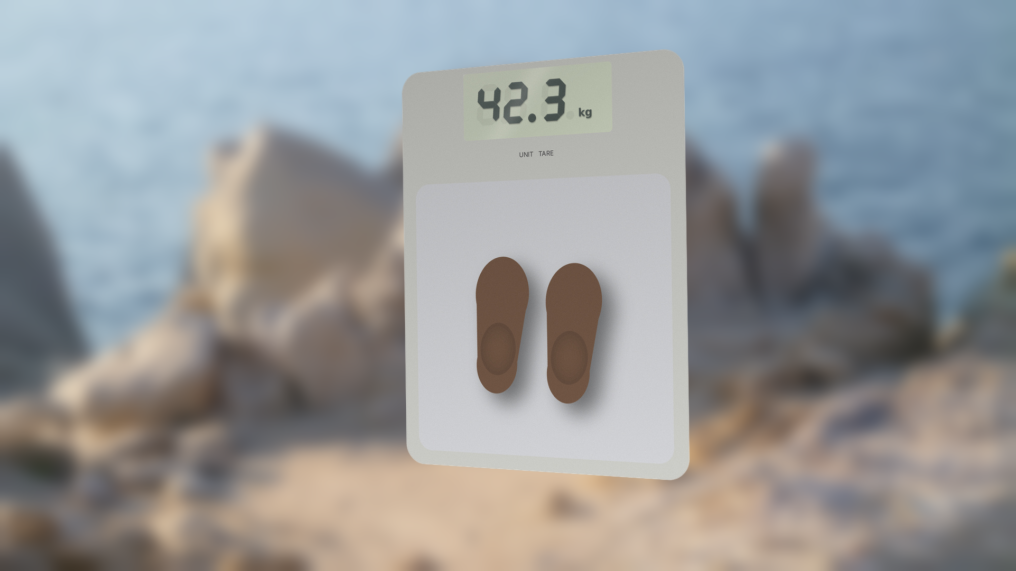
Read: value=42.3 unit=kg
